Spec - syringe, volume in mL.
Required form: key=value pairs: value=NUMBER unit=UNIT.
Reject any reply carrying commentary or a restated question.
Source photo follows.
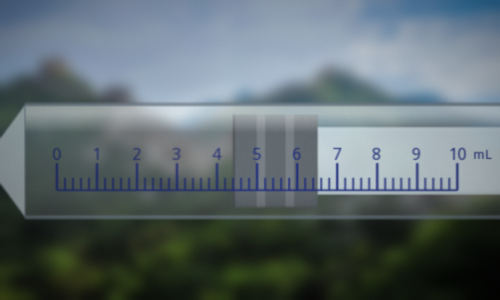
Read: value=4.4 unit=mL
